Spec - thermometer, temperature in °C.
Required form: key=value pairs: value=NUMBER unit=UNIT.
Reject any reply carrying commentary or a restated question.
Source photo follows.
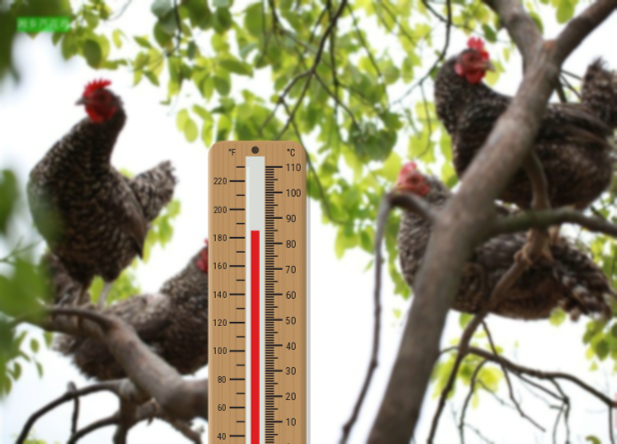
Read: value=85 unit=°C
